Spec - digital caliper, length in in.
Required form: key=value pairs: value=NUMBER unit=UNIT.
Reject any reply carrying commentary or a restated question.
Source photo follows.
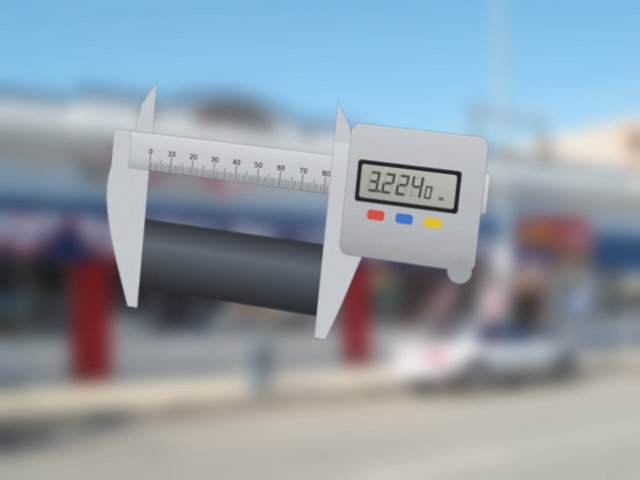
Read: value=3.2240 unit=in
